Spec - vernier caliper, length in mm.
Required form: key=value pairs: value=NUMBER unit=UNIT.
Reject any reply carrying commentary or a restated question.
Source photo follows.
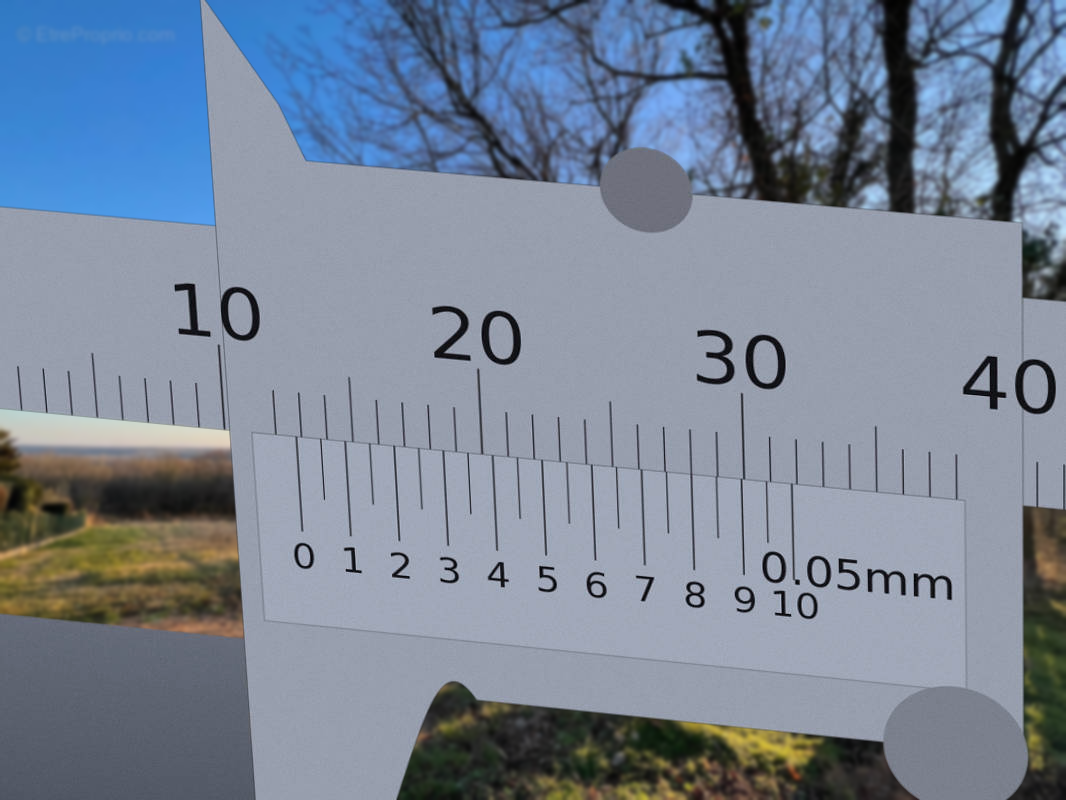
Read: value=12.80 unit=mm
